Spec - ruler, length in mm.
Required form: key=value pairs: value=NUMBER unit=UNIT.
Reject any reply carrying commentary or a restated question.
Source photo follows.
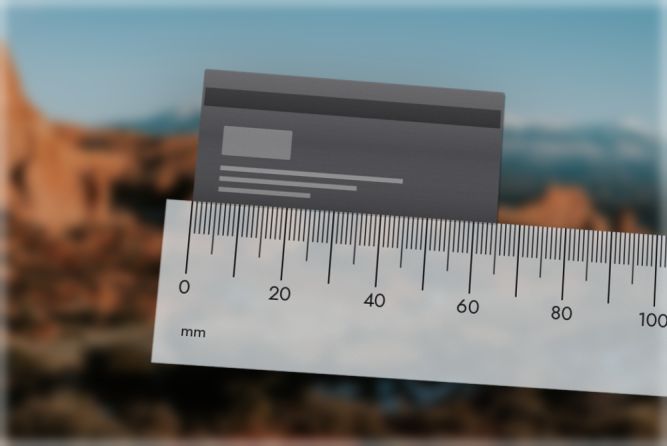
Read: value=65 unit=mm
